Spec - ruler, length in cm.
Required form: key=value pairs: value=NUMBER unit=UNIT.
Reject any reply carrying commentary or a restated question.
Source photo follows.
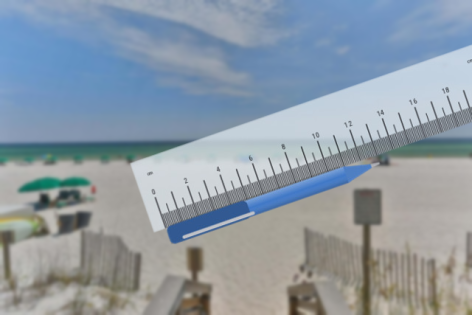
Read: value=13 unit=cm
